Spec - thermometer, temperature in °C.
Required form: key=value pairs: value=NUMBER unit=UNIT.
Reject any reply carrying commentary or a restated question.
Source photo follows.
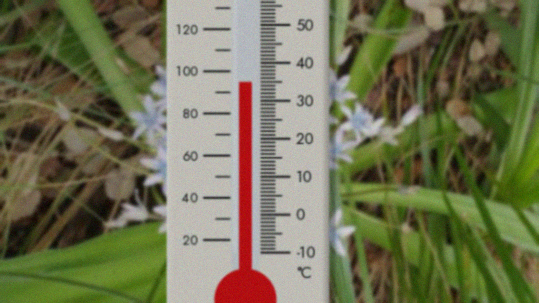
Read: value=35 unit=°C
